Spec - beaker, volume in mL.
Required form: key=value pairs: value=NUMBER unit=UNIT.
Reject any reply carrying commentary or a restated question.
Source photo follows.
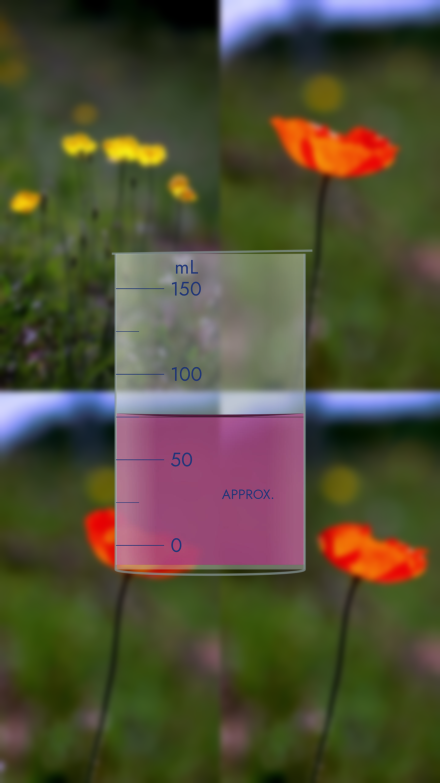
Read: value=75 unit=mL
